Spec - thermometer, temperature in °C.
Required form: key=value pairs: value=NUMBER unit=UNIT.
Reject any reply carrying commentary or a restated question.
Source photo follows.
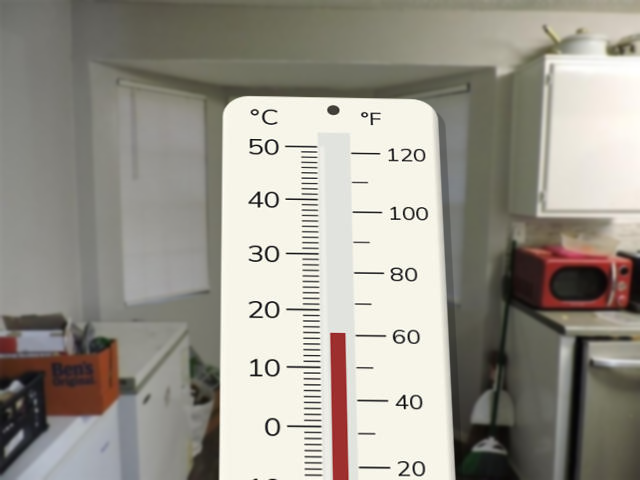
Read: value=16 unit=°C
